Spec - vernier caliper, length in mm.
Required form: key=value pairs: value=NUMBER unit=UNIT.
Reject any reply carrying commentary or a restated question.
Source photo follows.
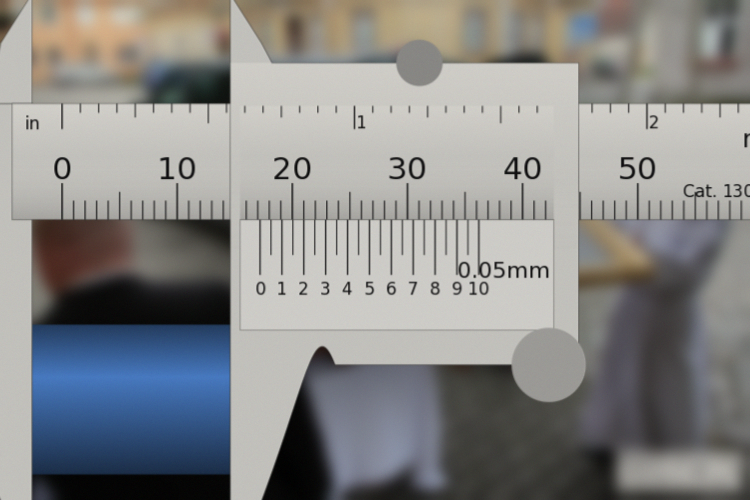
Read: value=17.2 unit=mm
